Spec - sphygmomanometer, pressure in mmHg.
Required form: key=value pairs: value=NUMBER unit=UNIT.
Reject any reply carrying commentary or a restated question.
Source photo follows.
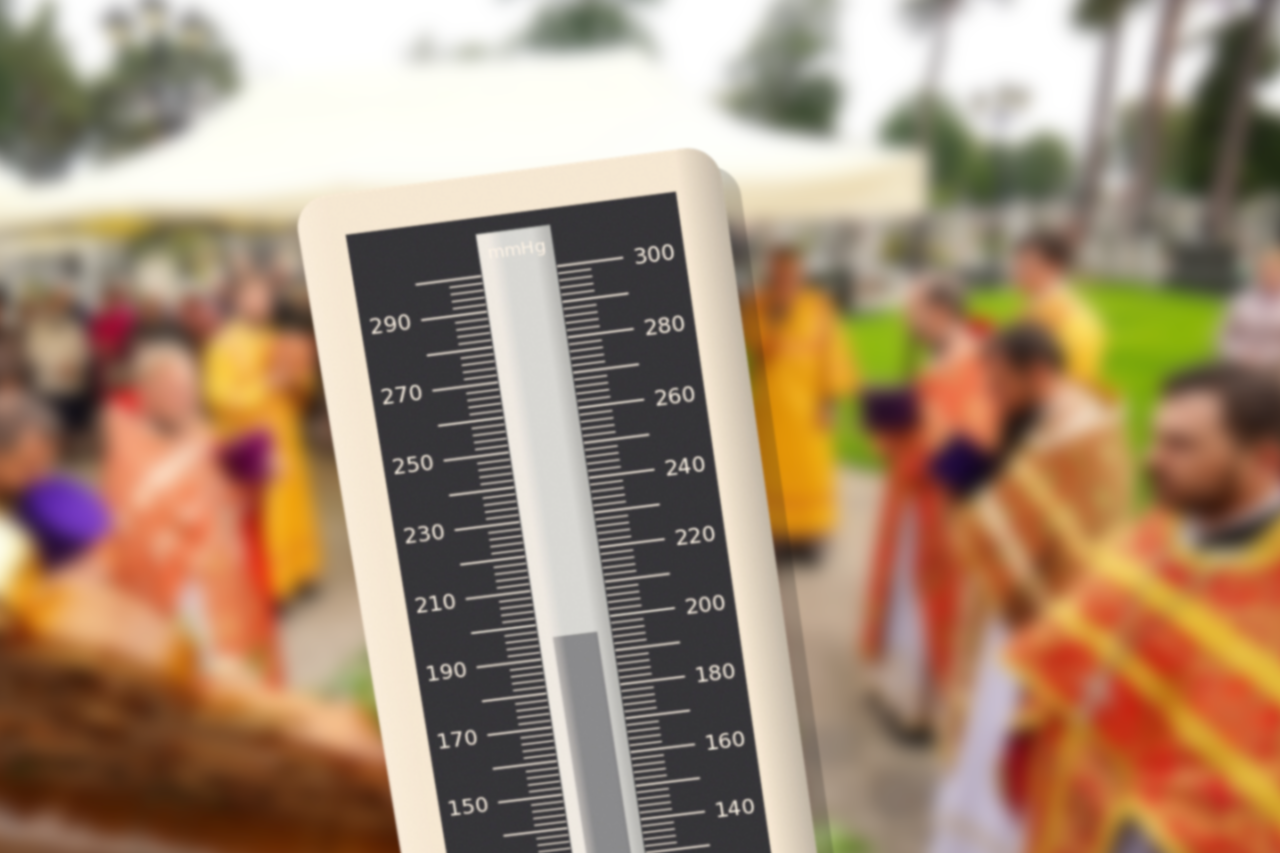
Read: value=196 unit=mmHg
